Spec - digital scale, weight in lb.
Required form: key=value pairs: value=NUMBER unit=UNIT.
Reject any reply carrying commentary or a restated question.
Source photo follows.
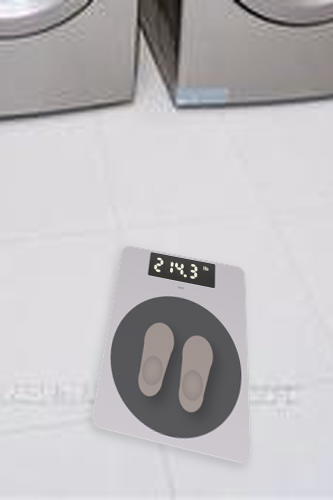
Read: value=214.3 unit=lb
